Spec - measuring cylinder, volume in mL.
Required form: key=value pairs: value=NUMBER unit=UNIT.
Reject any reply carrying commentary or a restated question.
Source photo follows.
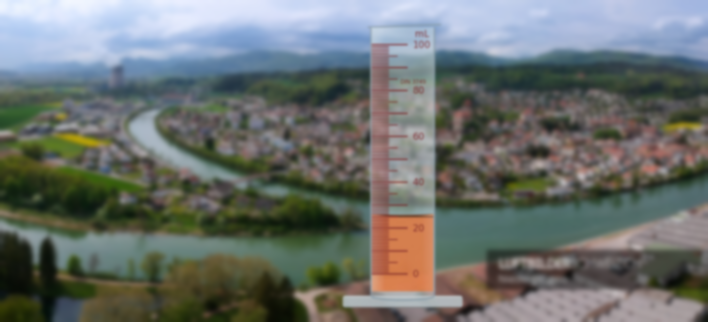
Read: value=25 unit=mL
